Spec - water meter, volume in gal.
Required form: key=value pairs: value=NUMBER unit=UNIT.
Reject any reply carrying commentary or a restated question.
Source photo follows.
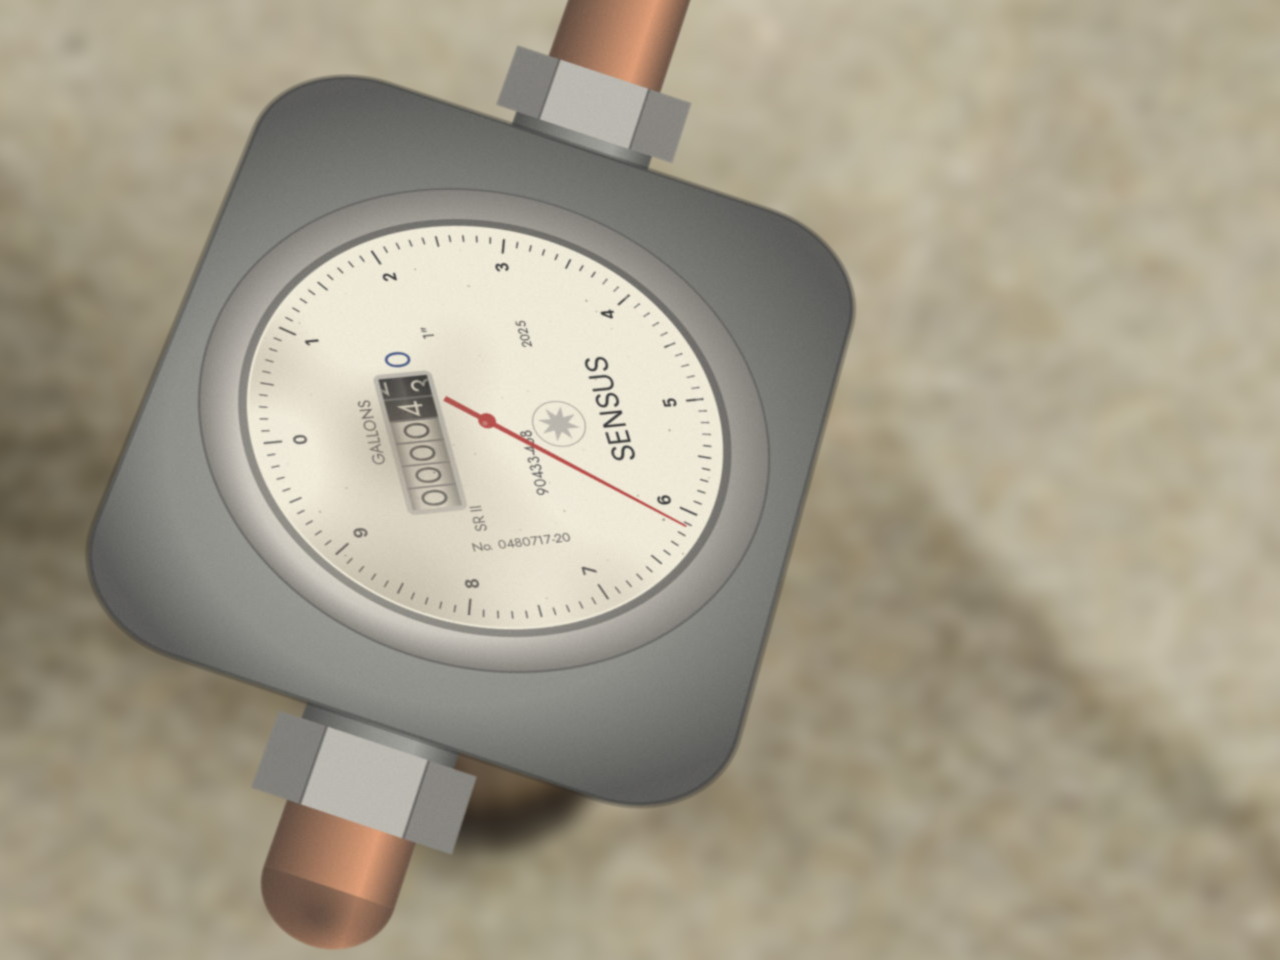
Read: value=426.1 unit=gal
